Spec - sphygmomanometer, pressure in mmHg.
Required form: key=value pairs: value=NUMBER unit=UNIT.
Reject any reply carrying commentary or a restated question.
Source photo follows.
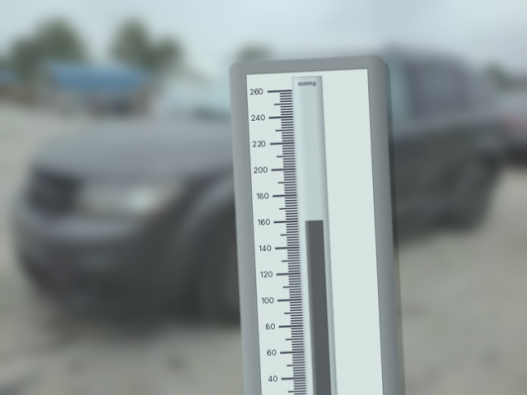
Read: value=160 unit=mmHg
